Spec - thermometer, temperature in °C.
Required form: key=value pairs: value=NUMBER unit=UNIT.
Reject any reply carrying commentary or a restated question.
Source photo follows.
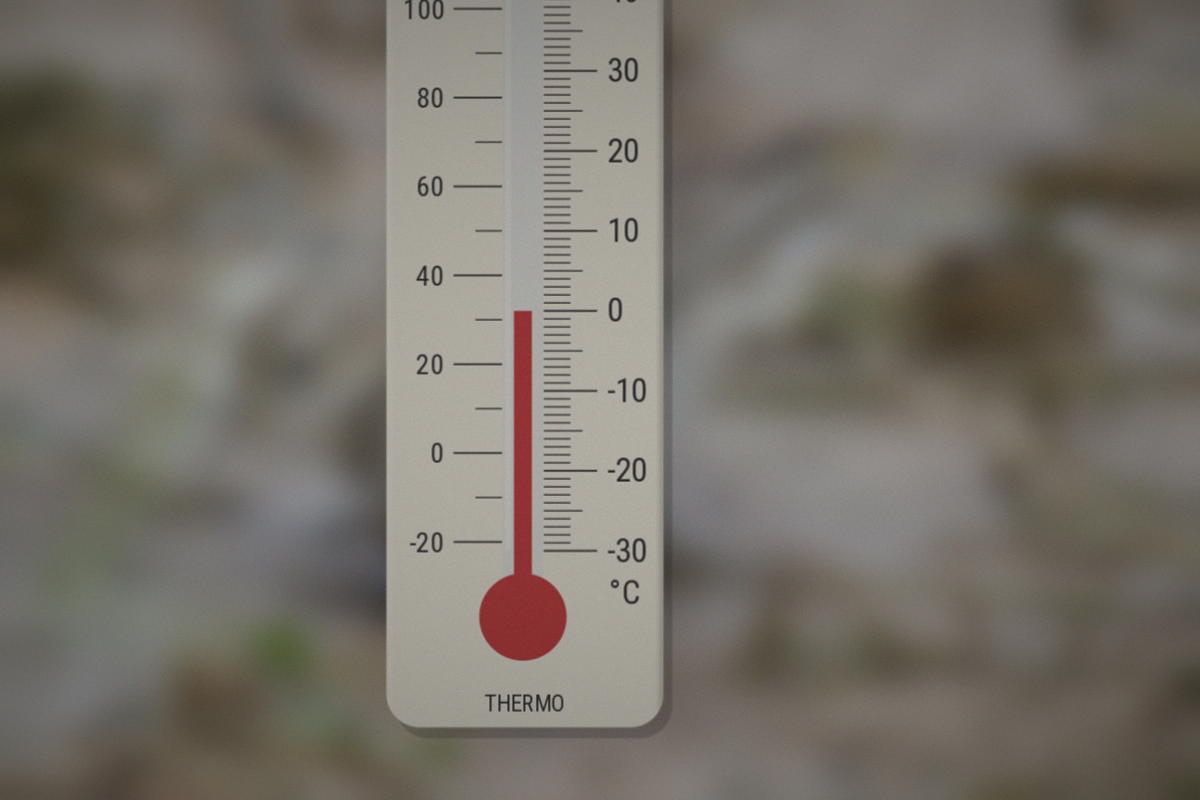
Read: value=0 unit=°C
